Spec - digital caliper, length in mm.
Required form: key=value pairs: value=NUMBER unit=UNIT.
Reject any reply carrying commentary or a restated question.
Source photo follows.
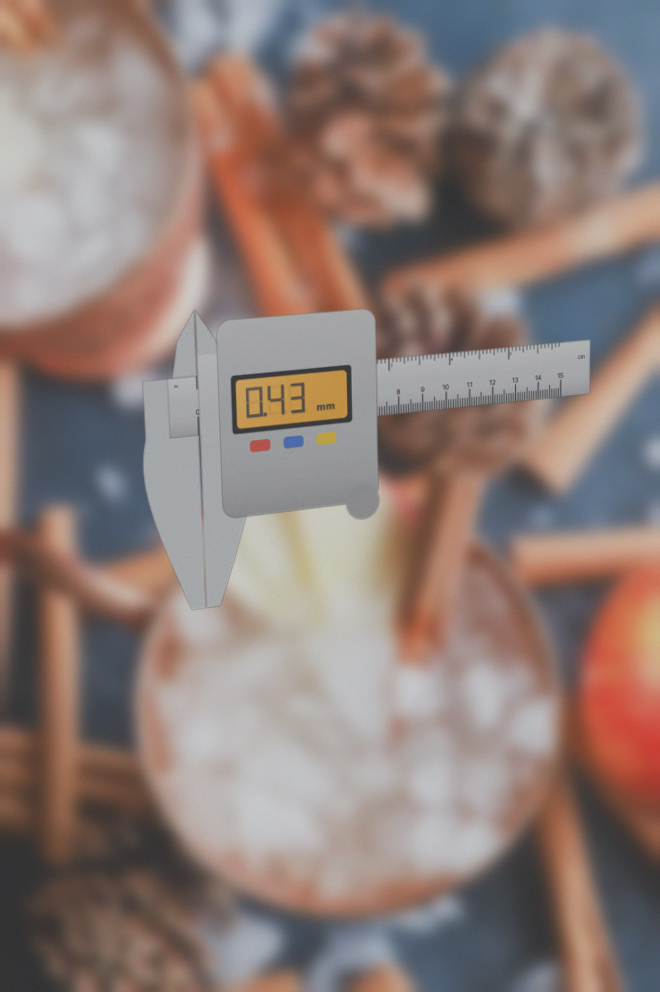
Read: value=0.43 unit=mm
